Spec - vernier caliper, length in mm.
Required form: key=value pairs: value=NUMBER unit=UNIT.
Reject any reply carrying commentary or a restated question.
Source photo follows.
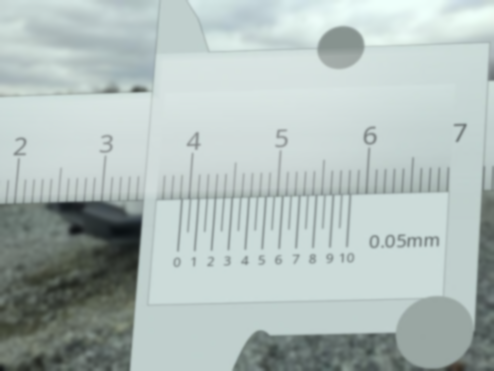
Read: value=39.2 unit=mm
